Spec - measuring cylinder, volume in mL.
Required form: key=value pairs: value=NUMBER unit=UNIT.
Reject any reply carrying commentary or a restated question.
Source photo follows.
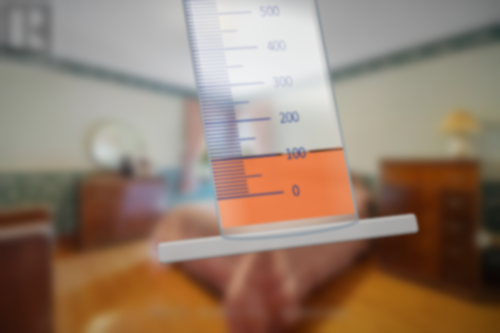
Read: value=100 unit=mL
